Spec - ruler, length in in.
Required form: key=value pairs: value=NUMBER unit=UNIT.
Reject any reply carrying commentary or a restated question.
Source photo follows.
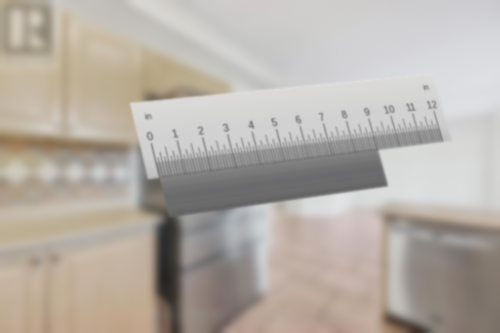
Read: value=9 unit=in
